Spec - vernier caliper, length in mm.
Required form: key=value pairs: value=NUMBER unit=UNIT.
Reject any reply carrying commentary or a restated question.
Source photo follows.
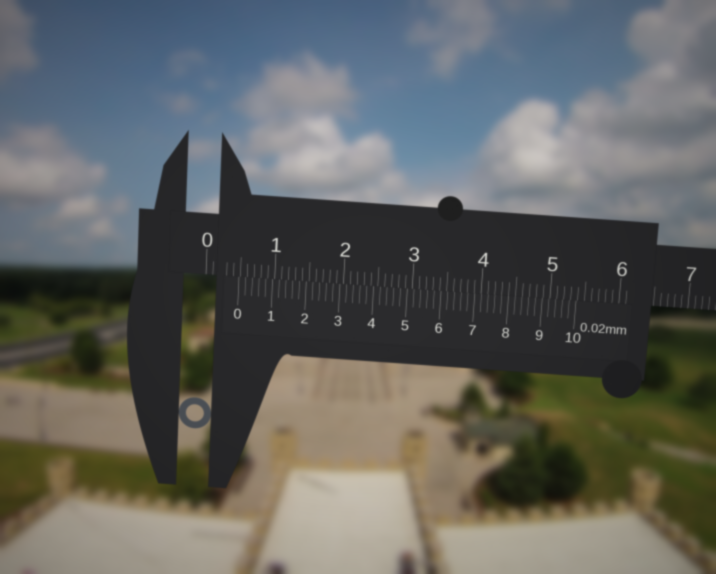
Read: value=4.8 unit=mm
